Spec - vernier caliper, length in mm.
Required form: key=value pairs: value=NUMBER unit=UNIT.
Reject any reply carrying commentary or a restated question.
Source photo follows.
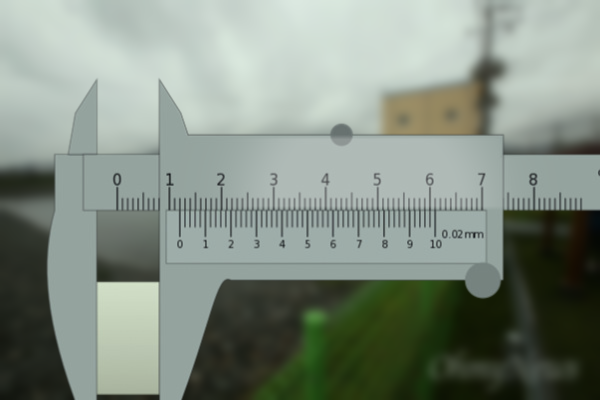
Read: value=12.0 unit=mm
